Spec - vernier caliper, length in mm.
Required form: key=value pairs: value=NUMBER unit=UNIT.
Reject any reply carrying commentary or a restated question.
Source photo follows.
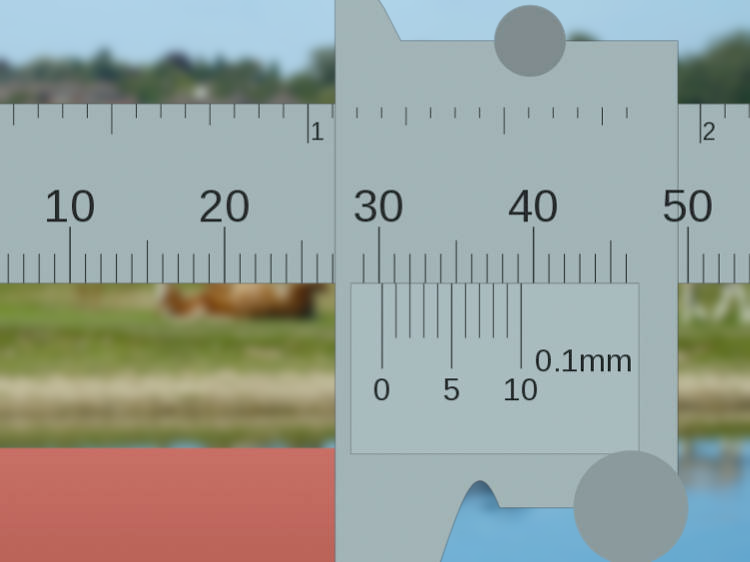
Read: value=30.2 unit=mm
